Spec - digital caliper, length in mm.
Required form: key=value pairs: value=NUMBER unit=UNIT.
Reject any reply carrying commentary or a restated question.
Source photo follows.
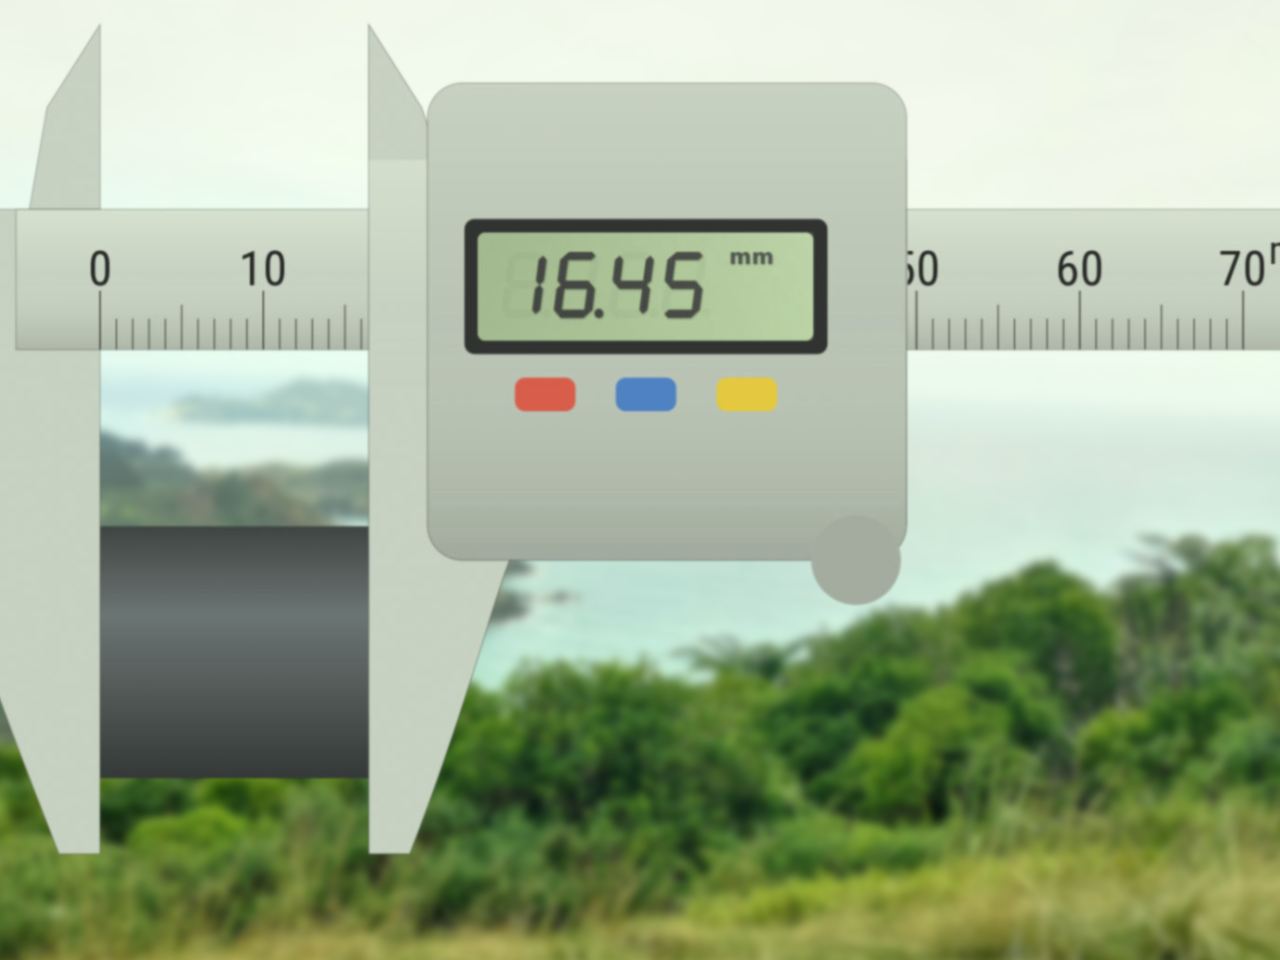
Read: value=16.45 unit=mm
